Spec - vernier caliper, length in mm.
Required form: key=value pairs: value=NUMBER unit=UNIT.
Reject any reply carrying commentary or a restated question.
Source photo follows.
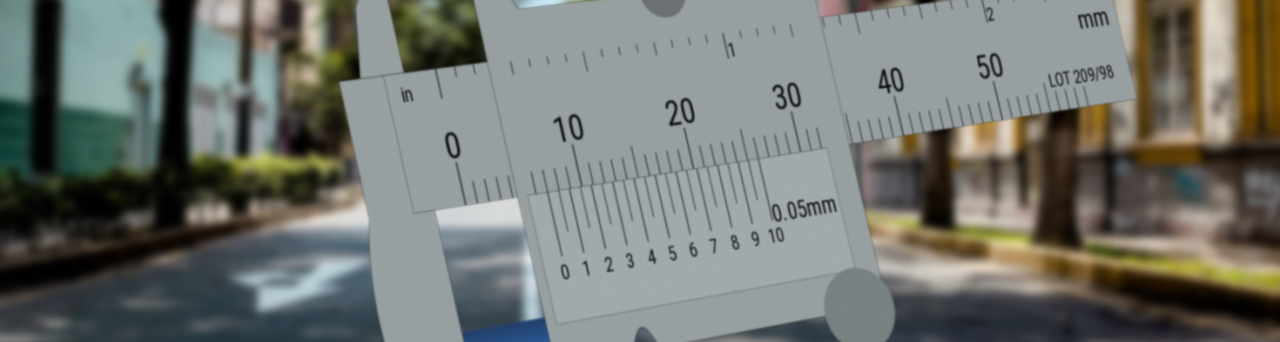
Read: value=7.0 unit=mm
